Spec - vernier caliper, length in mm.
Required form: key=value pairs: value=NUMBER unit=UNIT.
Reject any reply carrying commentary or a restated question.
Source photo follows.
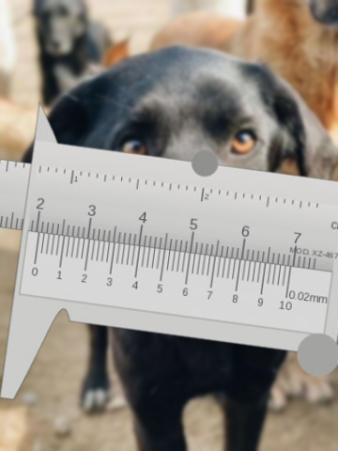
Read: value=20.5 unit=mm
